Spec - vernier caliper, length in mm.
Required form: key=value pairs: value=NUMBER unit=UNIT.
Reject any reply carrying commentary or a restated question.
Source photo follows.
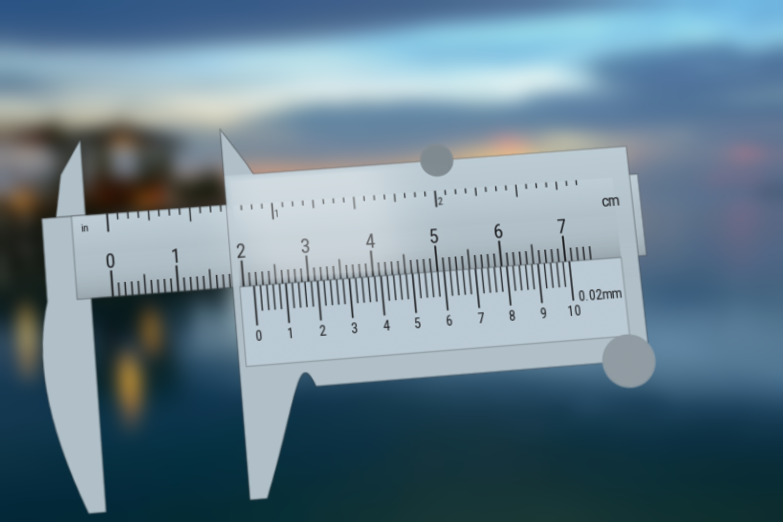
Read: value=21.6 unit=mm
